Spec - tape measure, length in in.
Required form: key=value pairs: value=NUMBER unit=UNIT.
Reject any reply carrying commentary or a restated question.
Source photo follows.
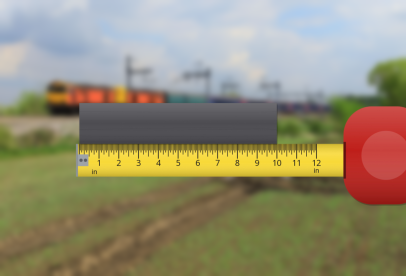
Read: value=10 unit=in
